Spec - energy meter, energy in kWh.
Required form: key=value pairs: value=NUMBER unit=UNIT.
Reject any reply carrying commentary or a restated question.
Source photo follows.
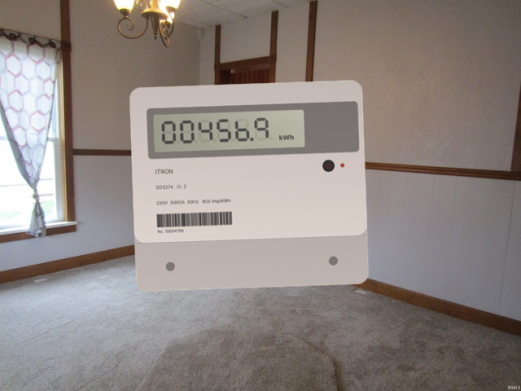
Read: value=456.9 unit=kWh
